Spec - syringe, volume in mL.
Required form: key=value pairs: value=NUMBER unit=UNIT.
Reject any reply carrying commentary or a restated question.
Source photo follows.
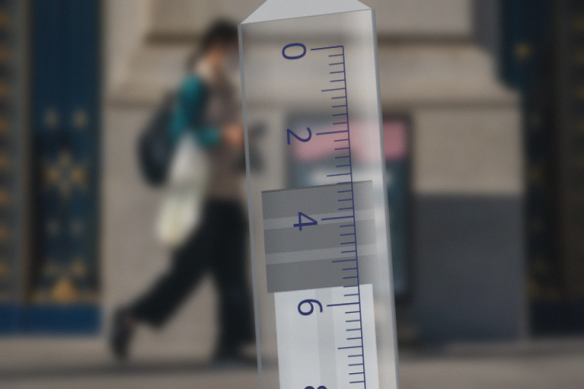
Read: value=3.2 unit=mL
